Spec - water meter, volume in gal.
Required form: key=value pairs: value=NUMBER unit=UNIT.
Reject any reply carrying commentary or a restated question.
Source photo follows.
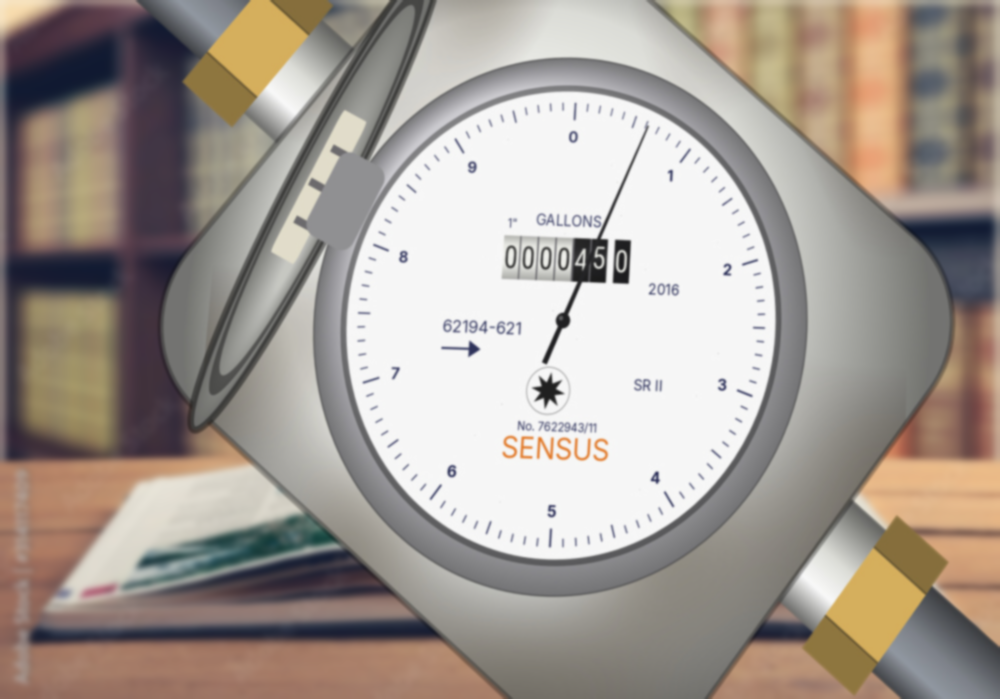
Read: value=450.6 unit=gal
